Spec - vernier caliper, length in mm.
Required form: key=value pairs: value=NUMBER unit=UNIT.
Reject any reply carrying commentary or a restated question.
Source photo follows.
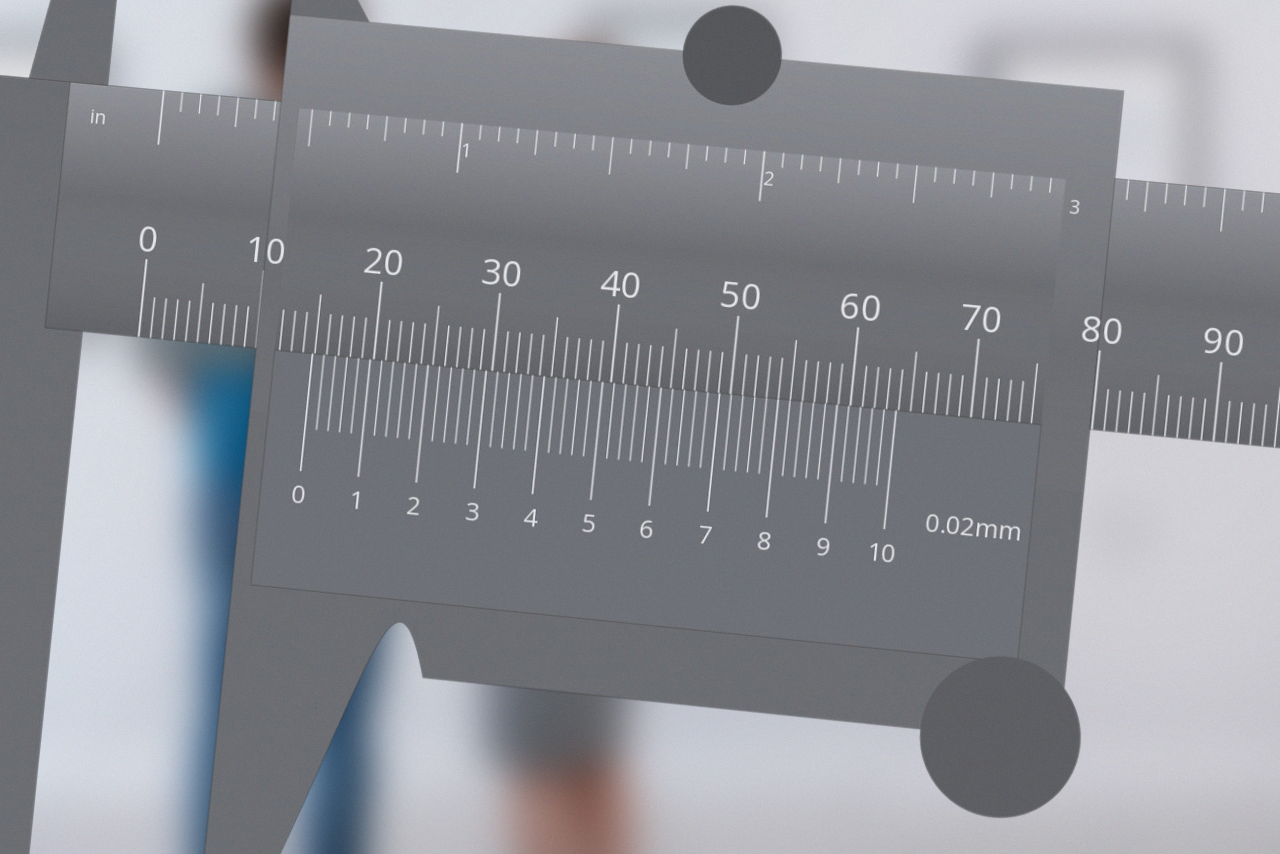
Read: value=14.8 unit=mm
